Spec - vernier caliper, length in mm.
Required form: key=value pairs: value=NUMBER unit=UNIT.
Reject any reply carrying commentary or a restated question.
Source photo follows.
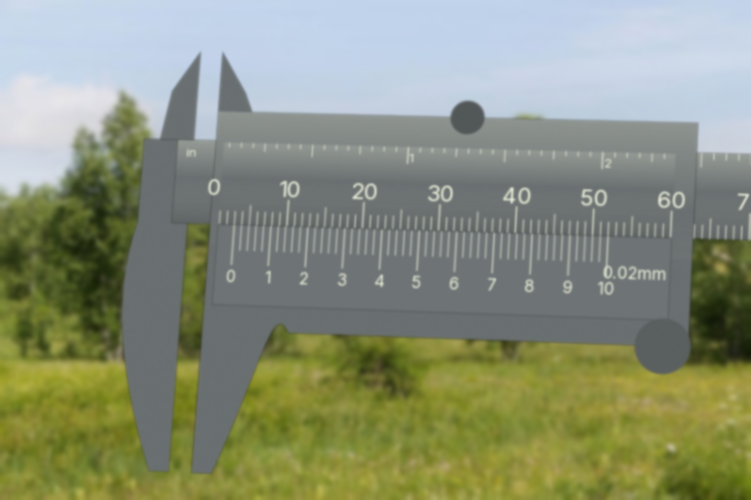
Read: value=3.0 unit=mm
